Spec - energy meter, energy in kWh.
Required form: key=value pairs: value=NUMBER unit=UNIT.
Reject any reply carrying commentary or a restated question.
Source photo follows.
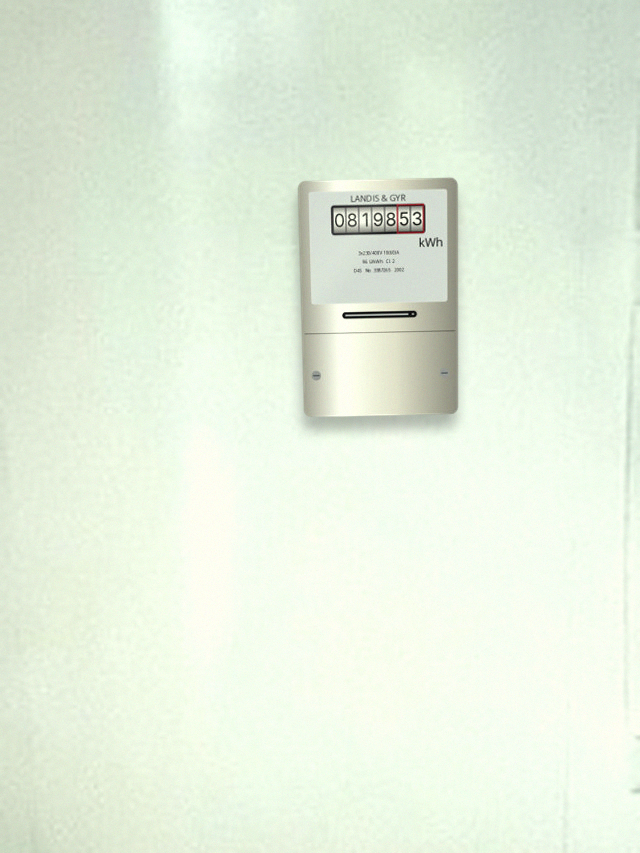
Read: value=8198.53 unit=kWh
